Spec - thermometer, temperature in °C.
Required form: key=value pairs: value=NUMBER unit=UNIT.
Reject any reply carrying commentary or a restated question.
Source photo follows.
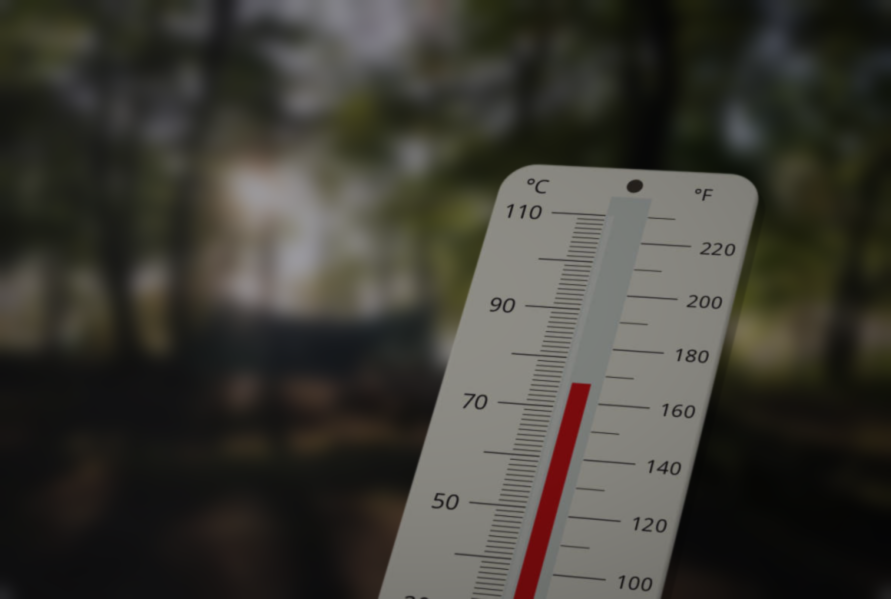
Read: value=75 unit=°C
